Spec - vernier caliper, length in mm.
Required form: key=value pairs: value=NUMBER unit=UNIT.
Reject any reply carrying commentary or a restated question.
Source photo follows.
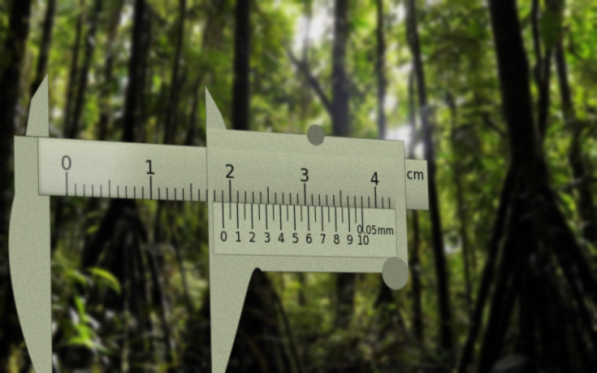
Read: value=19.0 unit=mm
